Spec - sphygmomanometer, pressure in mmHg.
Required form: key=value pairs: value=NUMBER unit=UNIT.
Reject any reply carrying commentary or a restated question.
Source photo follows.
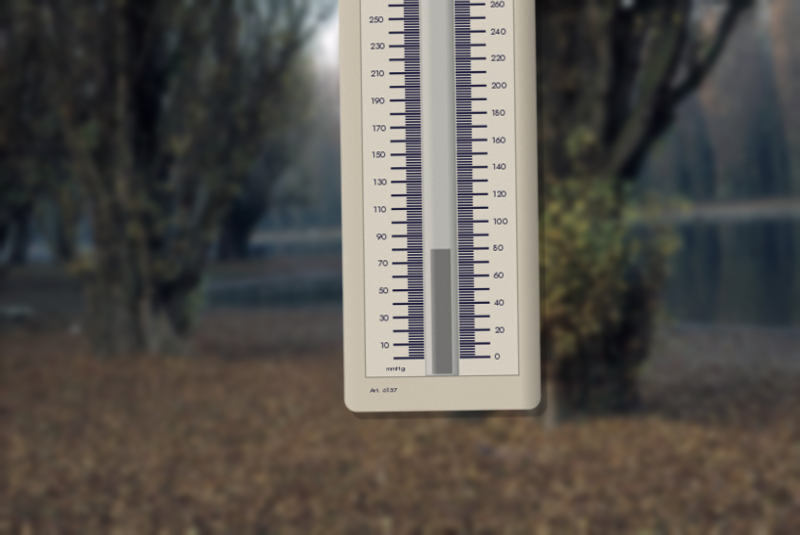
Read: value=80 unit=mmHg
